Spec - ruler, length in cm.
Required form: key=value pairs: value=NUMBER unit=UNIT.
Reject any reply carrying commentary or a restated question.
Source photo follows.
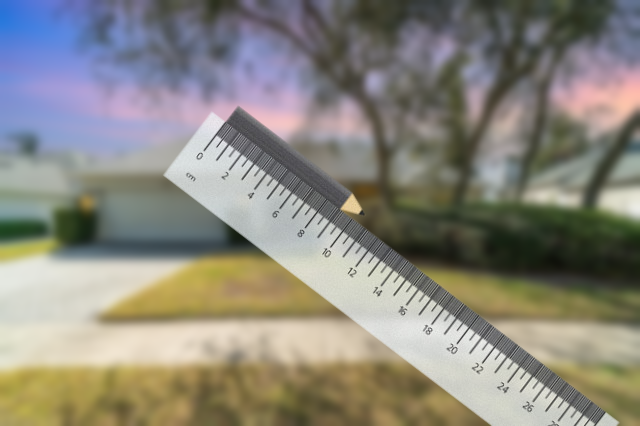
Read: value=10.5 unit=cm
